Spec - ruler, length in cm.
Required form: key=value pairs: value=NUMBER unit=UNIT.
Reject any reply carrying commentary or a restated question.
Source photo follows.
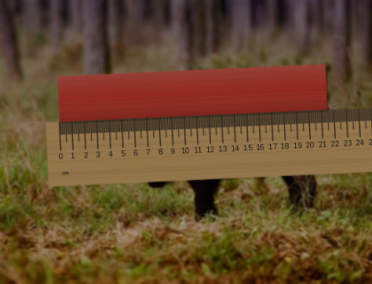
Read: value=21.5 unit=cm
